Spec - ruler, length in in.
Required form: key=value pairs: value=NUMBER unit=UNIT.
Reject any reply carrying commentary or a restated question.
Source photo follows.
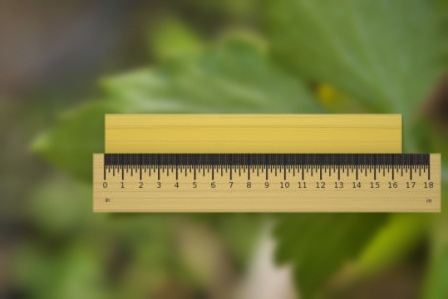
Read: value=16.5 unit=in
